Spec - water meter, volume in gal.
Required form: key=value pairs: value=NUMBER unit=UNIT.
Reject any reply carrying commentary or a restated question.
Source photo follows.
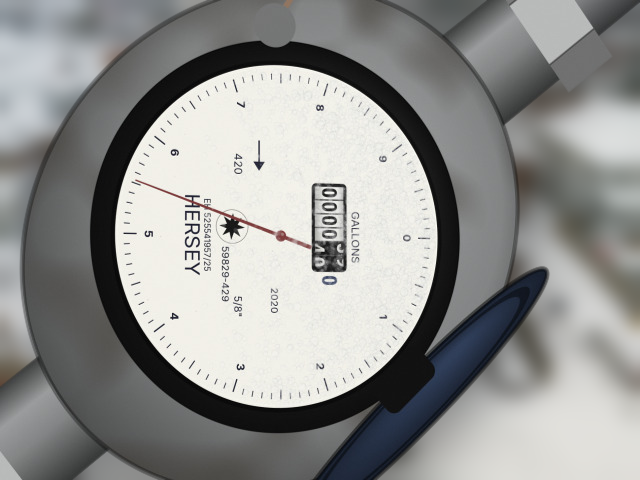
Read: value=395.5 unit=gal
